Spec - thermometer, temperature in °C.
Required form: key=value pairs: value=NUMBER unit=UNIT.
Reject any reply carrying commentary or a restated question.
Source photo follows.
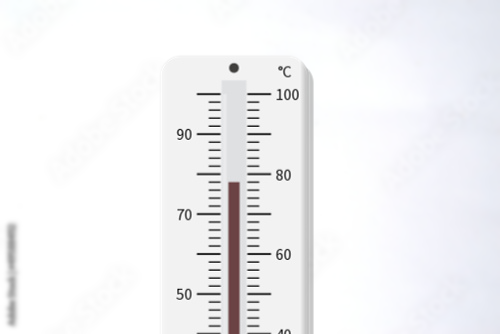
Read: value=78 unit=°C
